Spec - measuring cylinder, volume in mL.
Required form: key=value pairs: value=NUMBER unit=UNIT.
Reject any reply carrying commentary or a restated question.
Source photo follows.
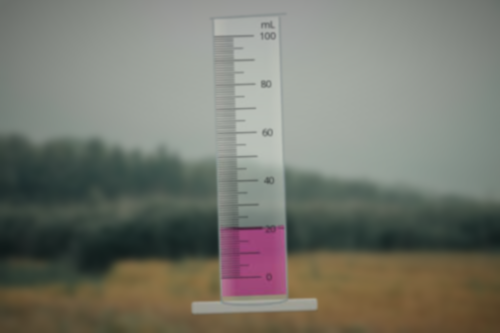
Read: value=20 unit=mL
